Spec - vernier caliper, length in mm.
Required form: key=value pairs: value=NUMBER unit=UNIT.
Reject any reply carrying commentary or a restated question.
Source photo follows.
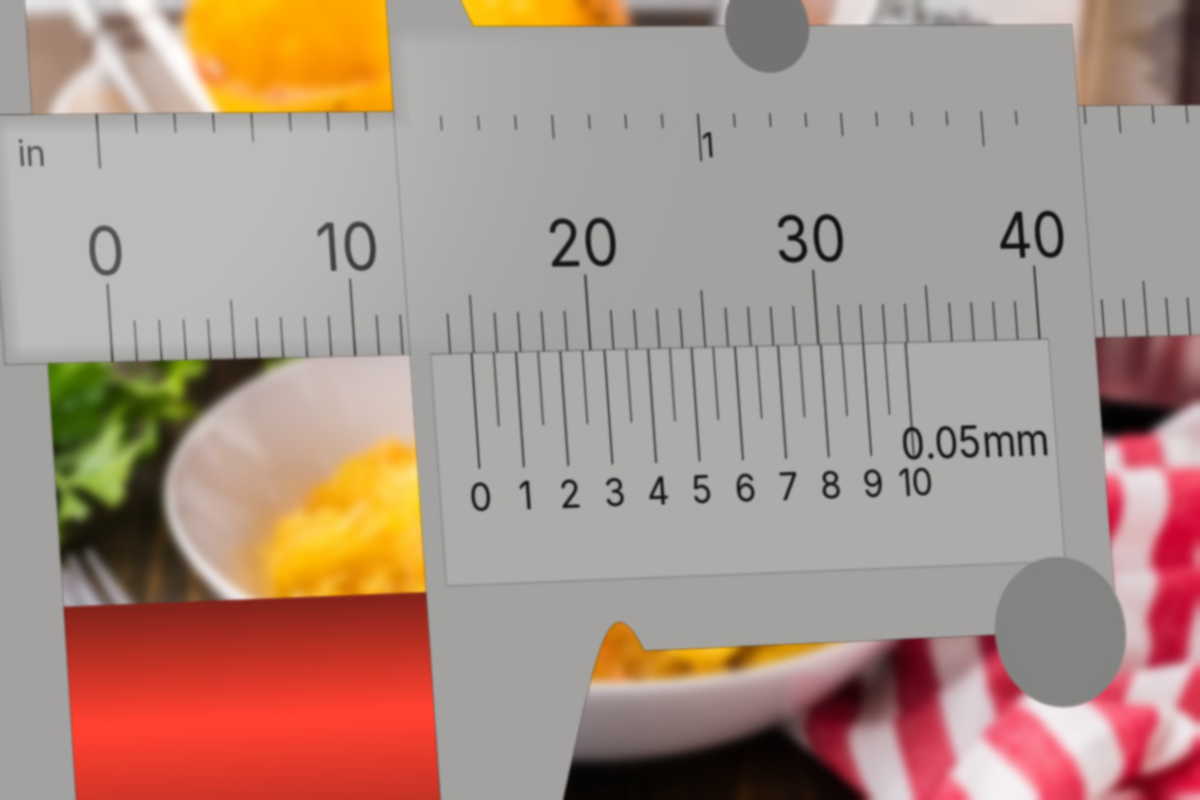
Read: value=14.9 unit=mm
